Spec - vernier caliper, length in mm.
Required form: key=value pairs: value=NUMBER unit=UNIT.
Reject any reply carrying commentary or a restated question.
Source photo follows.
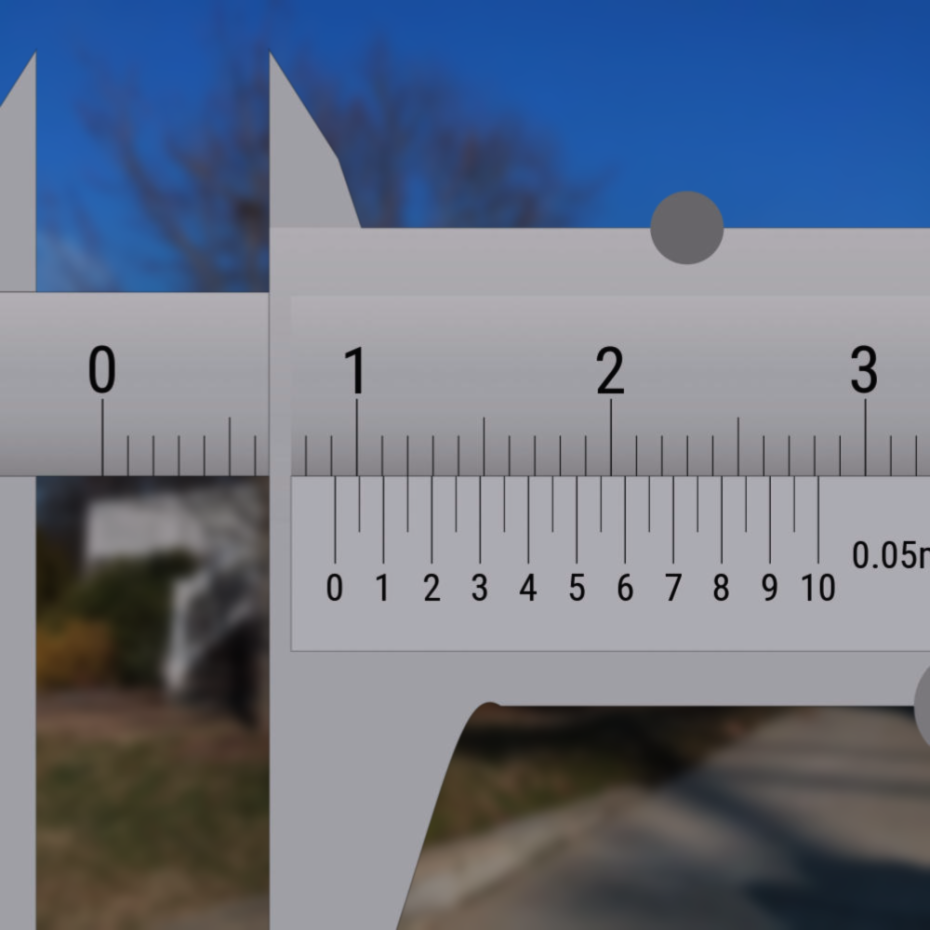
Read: value=9.15 unit=mm
